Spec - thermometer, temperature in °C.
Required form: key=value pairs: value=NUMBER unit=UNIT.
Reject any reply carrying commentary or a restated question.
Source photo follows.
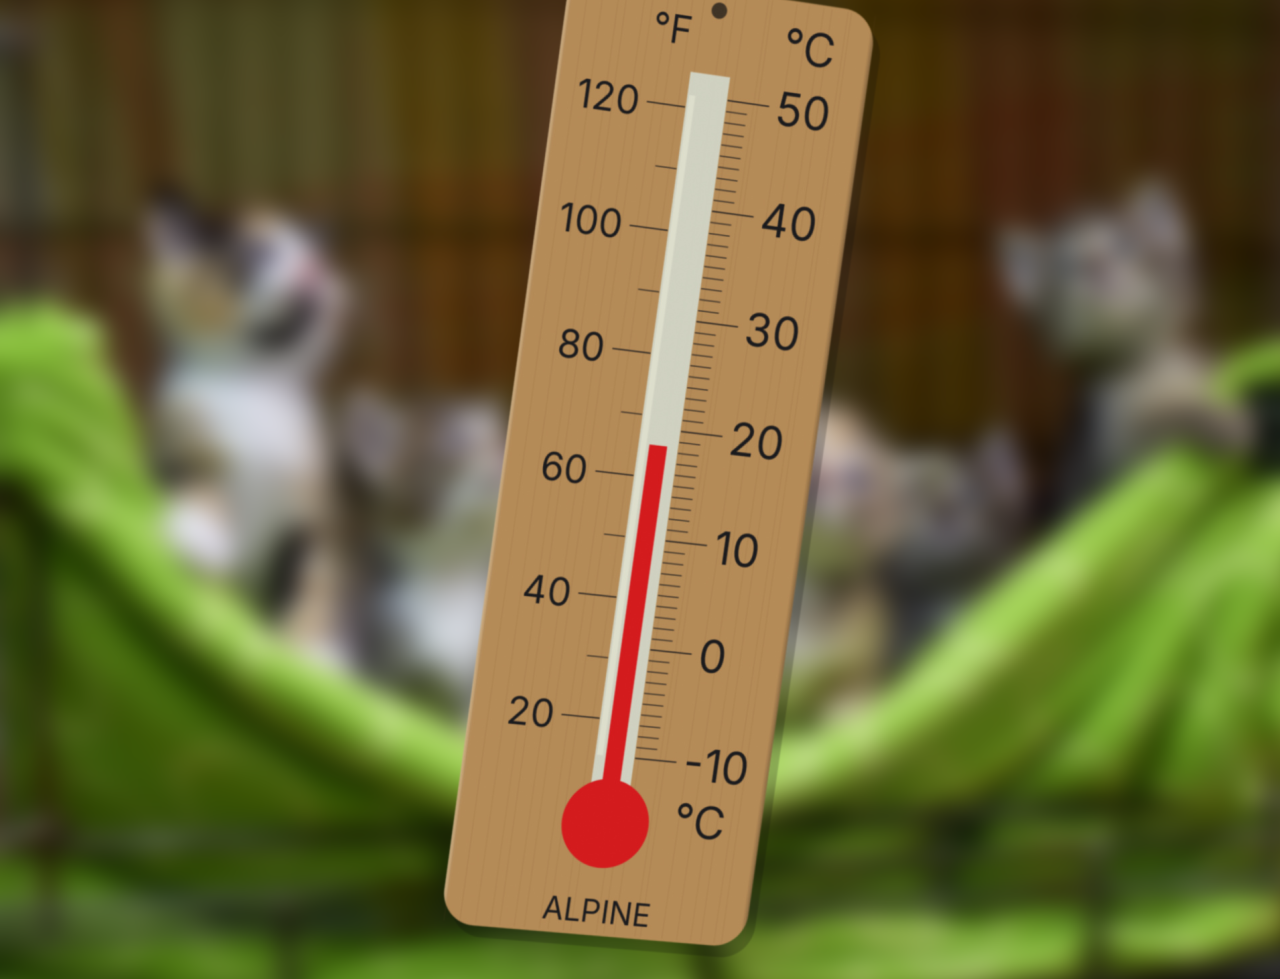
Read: value=18.5 unit=°C
